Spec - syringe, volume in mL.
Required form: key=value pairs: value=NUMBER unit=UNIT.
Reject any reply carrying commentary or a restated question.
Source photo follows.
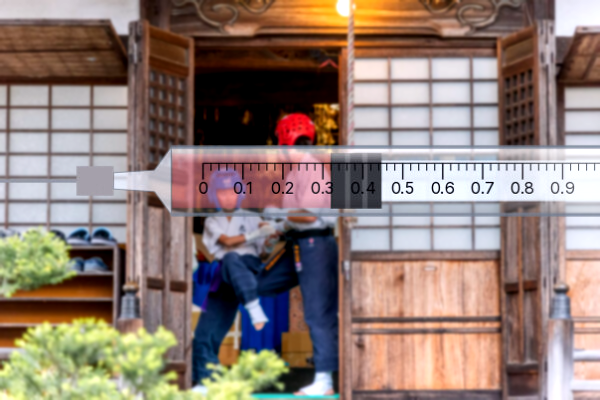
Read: value=0.32 unit=mL
